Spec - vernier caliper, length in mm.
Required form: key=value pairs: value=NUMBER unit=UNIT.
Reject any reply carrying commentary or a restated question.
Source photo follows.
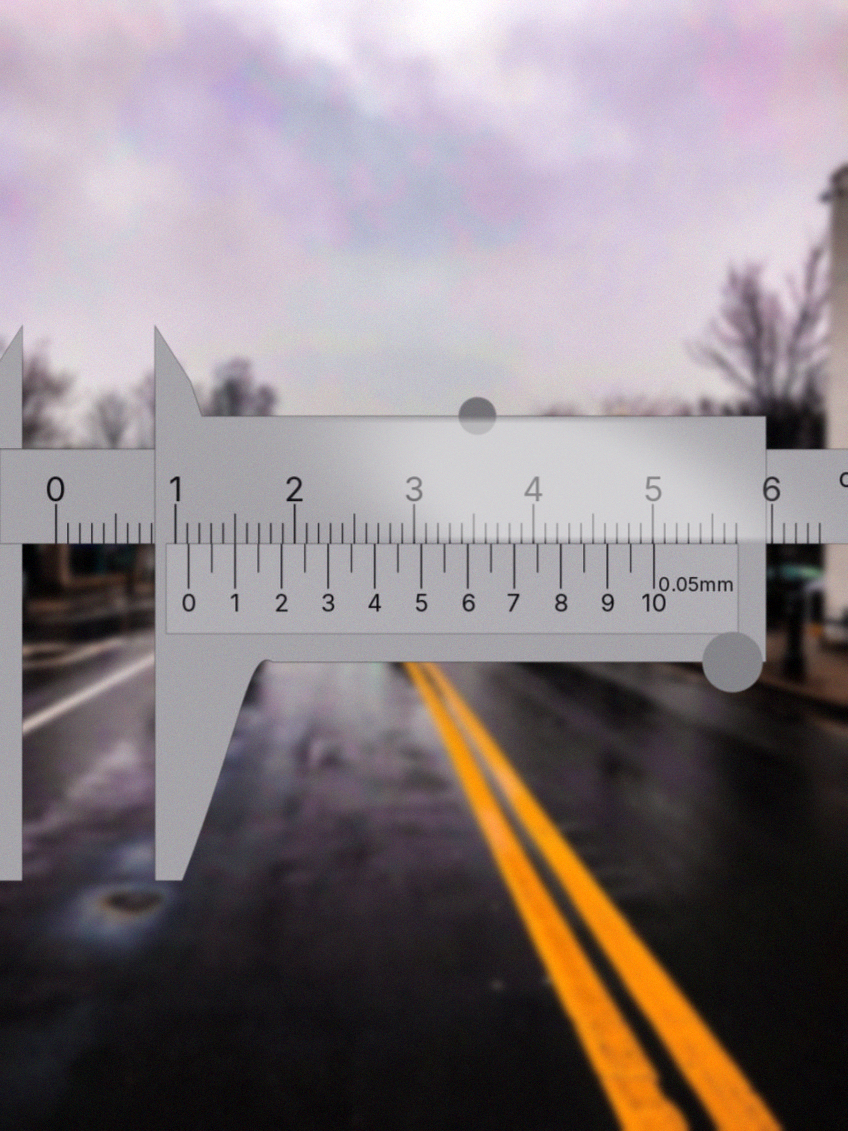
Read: value=11.1 unit=mm
